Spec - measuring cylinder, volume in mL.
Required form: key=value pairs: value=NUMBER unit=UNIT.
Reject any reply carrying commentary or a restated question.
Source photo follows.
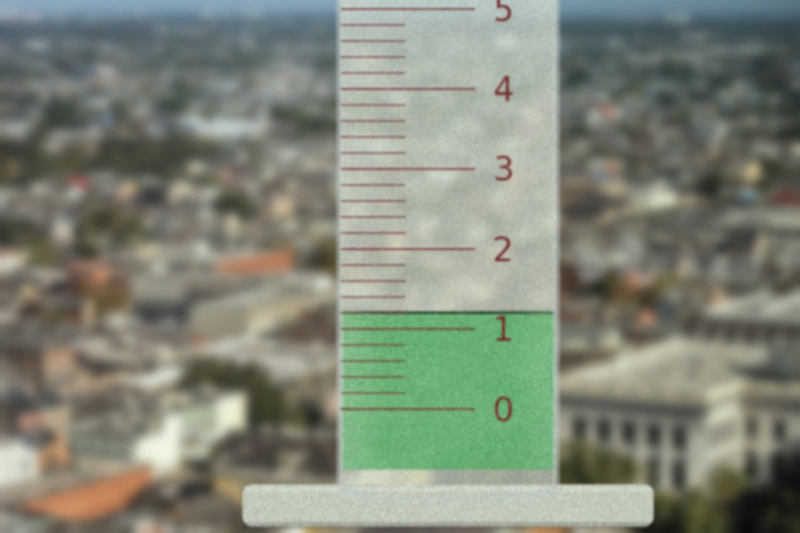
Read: value=1.2 unit=mL
